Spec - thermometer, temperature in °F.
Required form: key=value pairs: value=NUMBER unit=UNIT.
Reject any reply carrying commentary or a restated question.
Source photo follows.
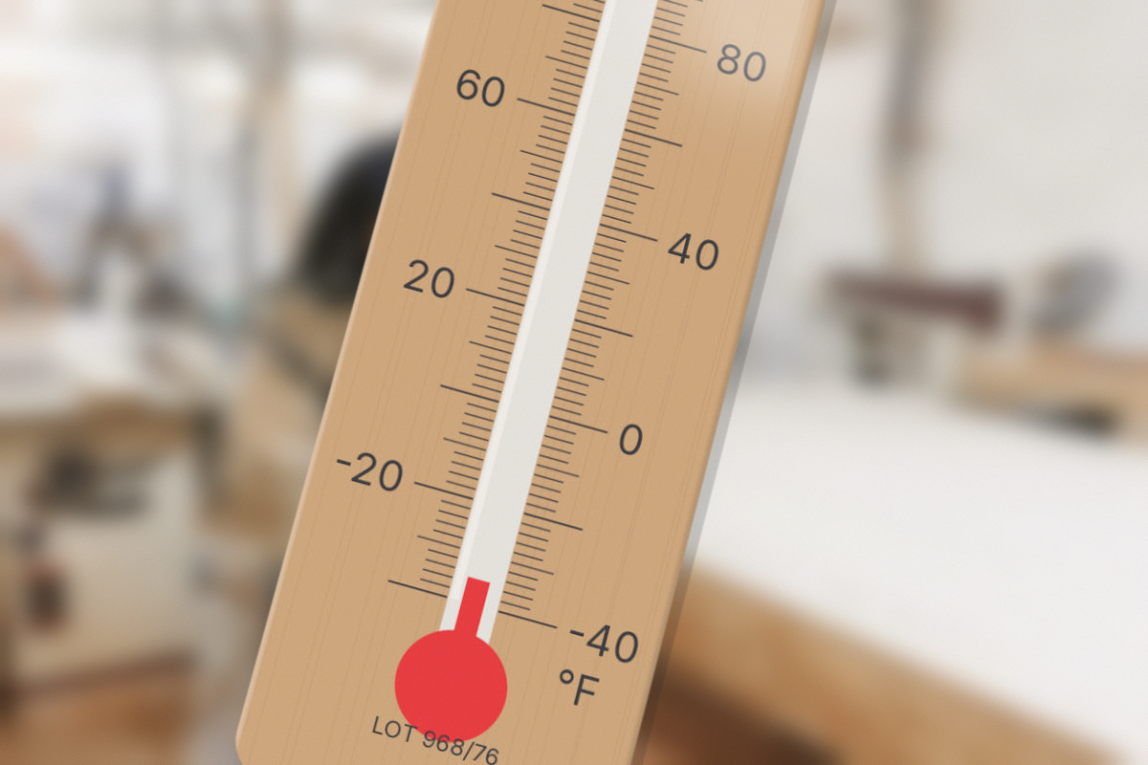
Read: value=-35 unit=°F
